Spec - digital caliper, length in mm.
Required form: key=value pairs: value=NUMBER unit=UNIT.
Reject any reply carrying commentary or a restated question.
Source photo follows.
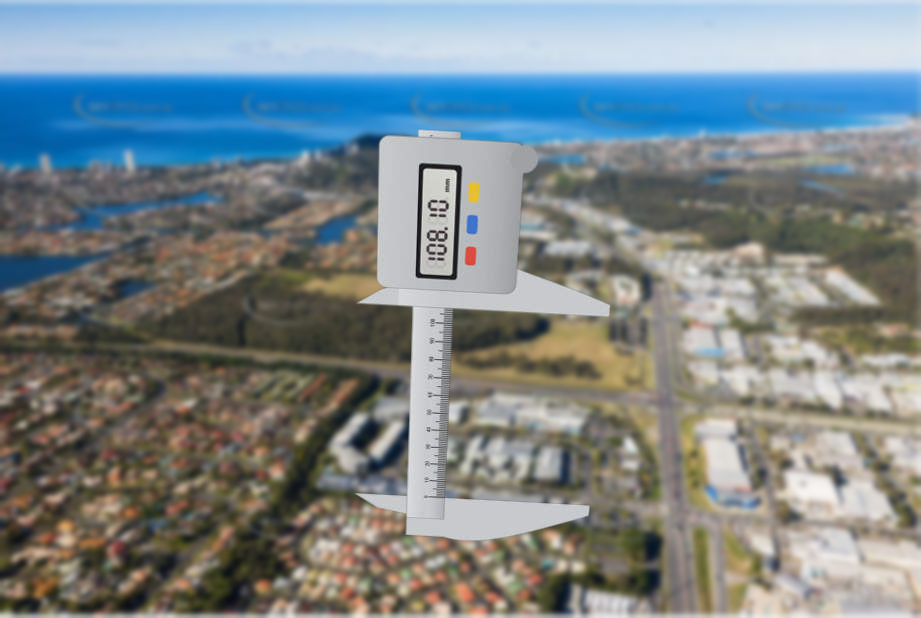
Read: value=108.10 unit=mm
